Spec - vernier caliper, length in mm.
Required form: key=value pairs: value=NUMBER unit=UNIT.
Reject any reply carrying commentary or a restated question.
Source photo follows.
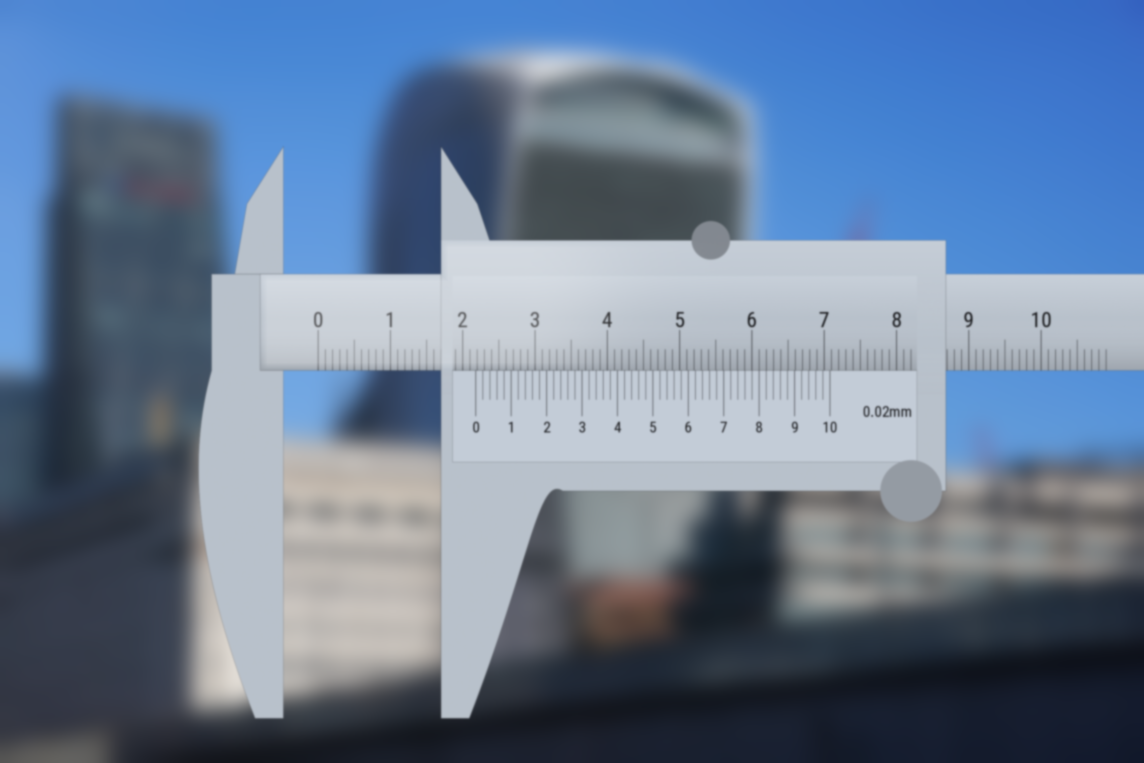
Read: value=21.8 unit=mm
